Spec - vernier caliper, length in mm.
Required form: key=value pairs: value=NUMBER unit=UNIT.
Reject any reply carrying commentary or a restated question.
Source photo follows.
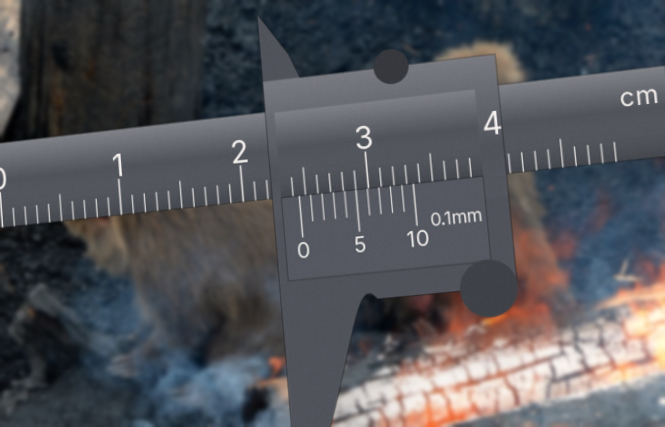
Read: value=24.5 unit=mm
